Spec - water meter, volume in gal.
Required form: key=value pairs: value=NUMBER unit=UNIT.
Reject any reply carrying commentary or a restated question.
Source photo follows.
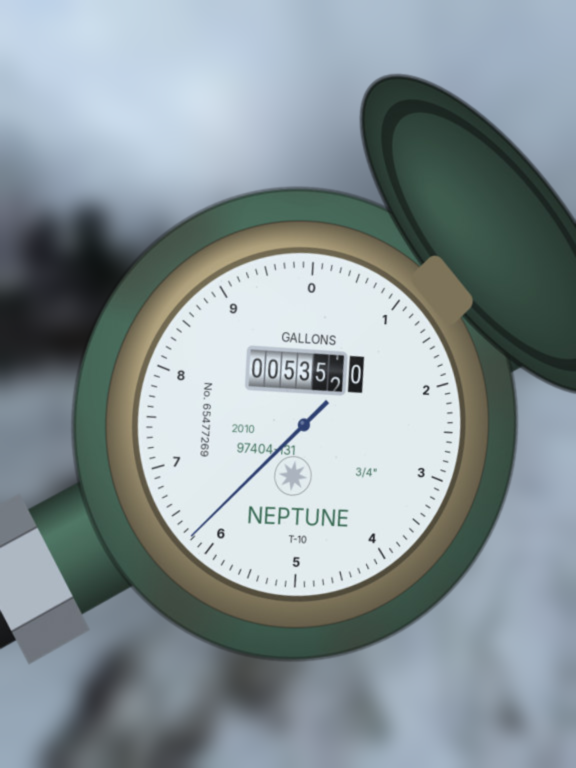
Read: value=53516.2 unit=gal
